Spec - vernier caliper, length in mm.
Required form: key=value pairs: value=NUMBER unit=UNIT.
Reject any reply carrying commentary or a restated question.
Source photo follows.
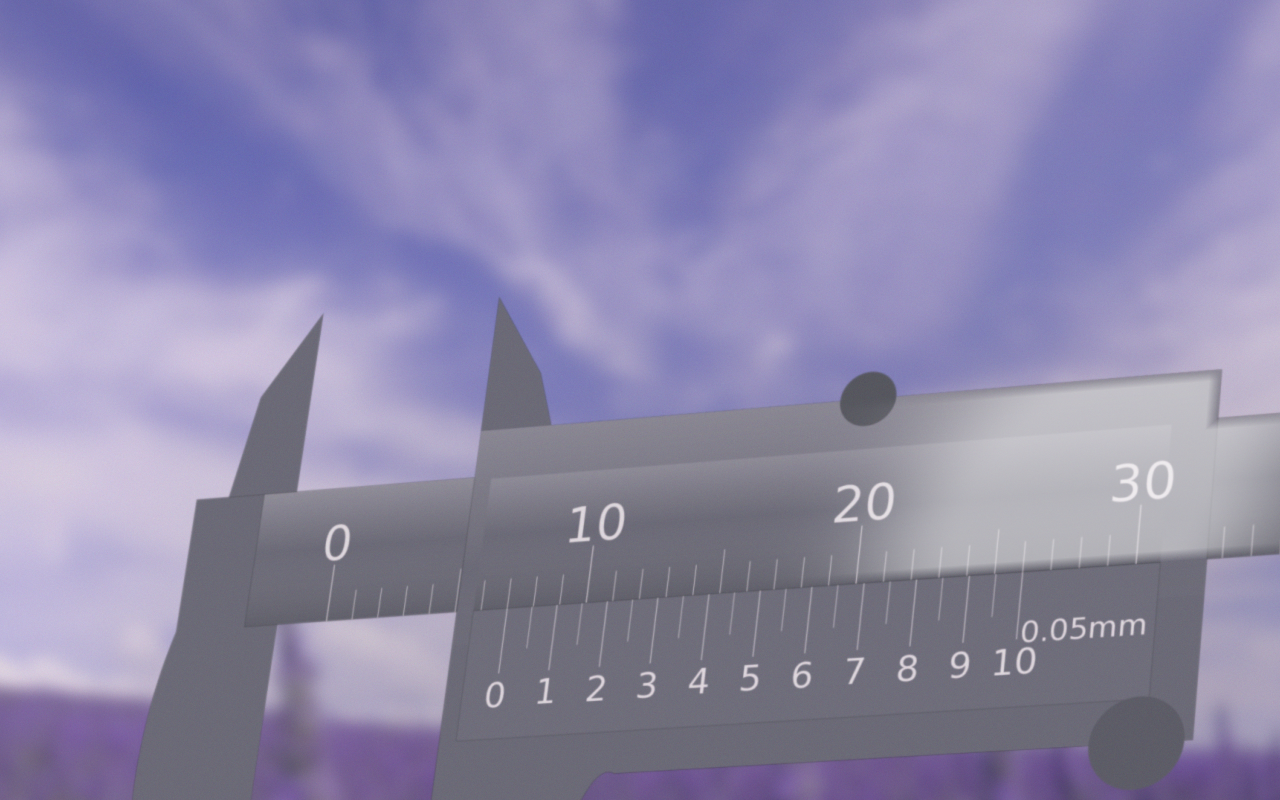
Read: value=7.0 unit=mm
